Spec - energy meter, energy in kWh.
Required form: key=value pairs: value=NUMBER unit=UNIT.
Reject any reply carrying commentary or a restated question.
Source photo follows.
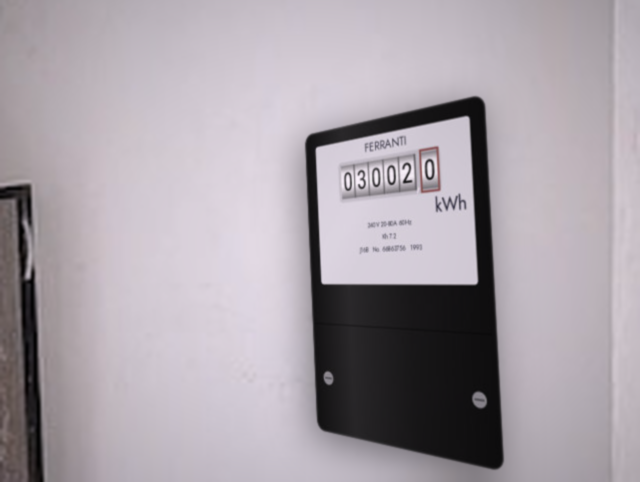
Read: value=3002.0 unit=kWh
